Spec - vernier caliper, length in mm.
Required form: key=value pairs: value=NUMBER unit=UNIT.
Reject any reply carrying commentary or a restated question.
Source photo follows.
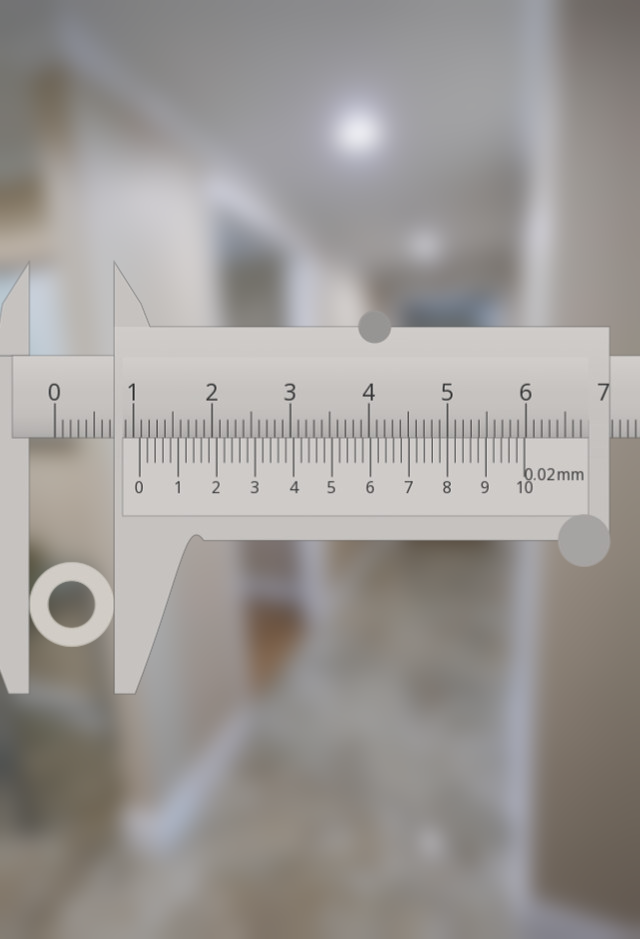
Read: value=10.8 unit=mm
